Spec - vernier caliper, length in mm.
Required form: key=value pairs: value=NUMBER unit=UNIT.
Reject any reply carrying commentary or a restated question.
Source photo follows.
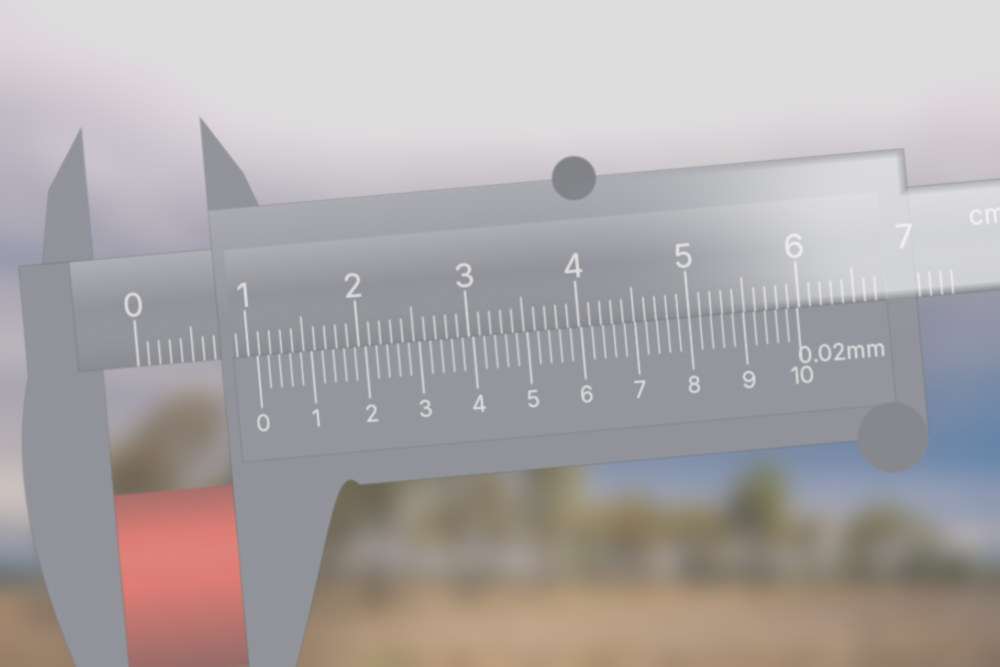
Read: value=10.8 unit=mm
